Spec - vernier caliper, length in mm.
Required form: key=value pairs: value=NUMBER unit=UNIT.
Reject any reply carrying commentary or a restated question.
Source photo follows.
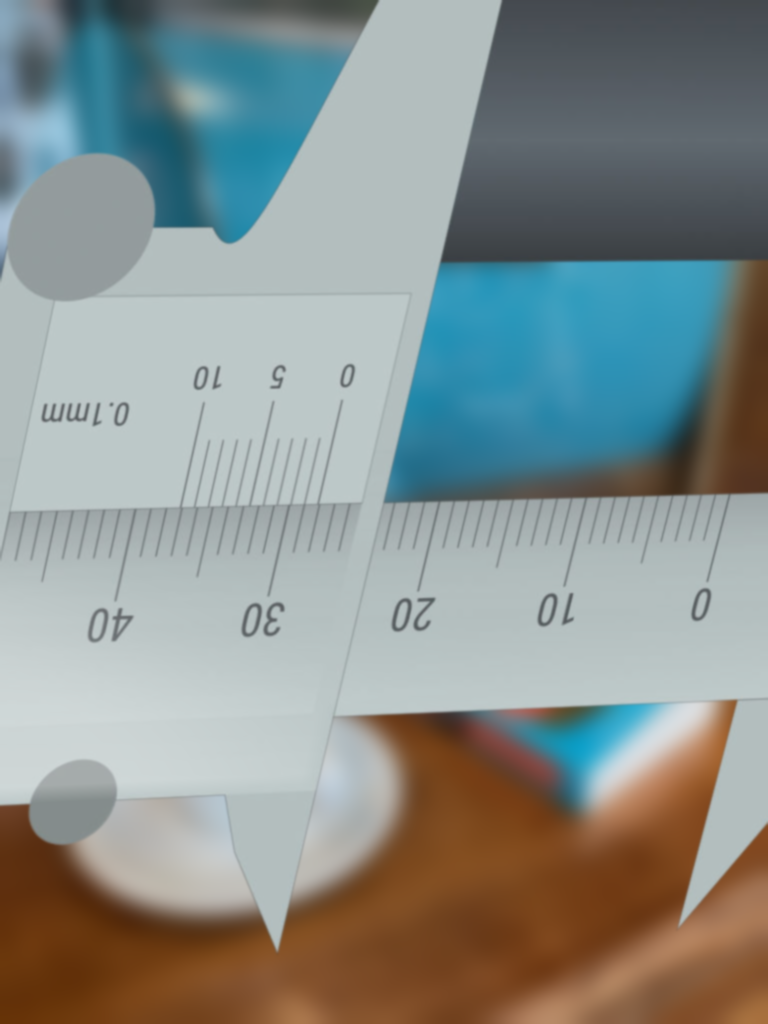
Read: value=28.1 unit=mm
